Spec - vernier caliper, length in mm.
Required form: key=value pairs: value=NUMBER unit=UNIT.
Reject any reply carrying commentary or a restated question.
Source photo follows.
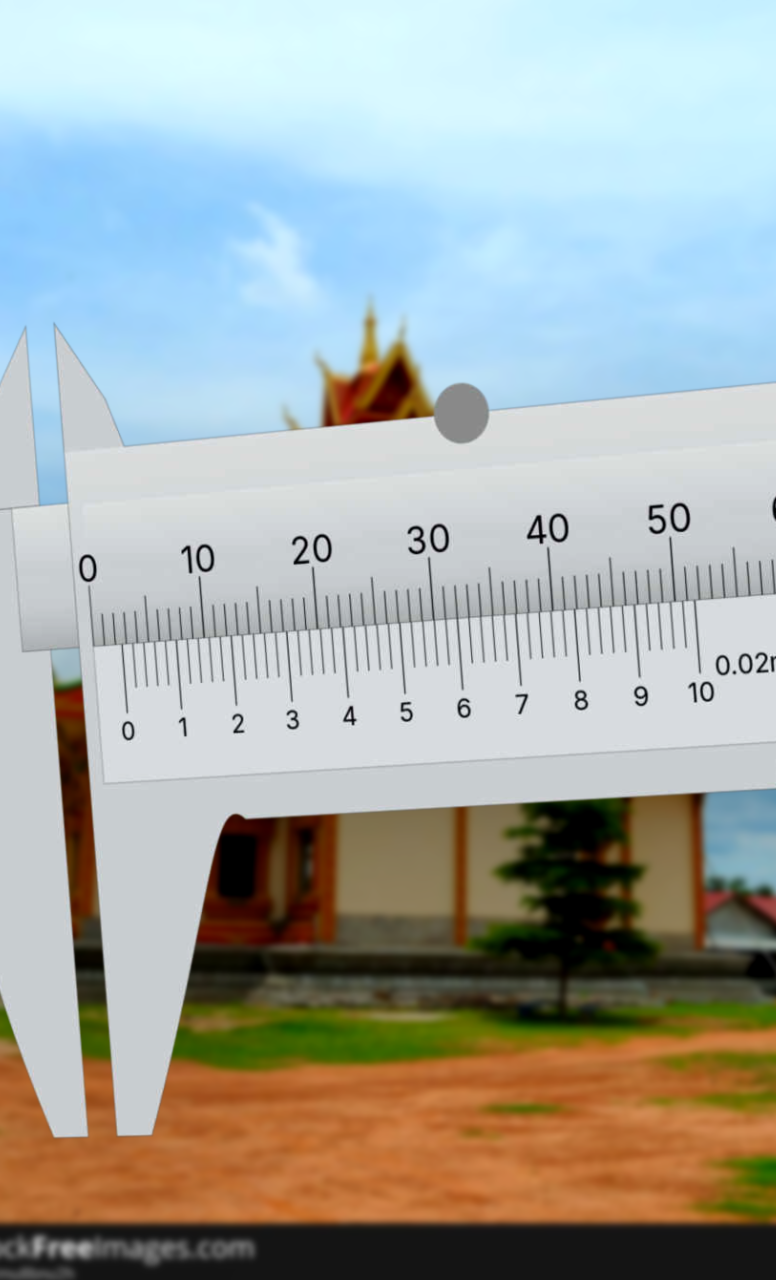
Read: value=2.6 unit=mm
